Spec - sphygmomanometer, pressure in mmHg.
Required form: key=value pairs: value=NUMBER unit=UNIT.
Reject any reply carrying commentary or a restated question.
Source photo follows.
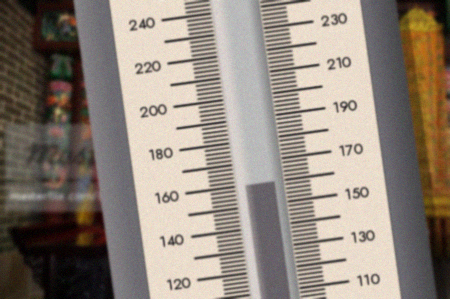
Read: value=160 unit=mmHg
